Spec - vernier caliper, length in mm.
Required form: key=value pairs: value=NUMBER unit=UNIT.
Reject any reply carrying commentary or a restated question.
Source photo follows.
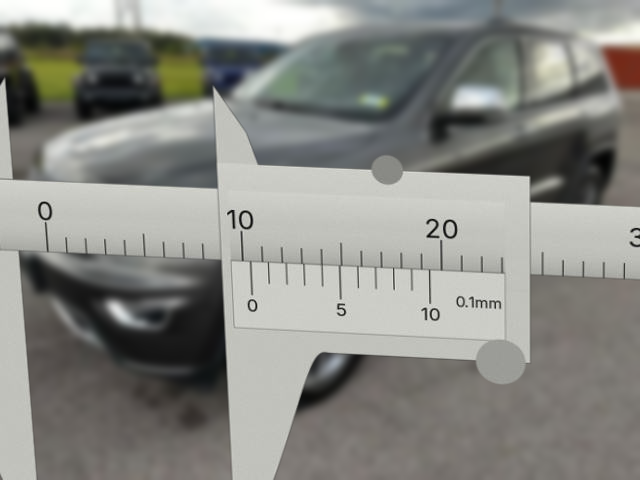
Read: value=10.4 unit=mm
